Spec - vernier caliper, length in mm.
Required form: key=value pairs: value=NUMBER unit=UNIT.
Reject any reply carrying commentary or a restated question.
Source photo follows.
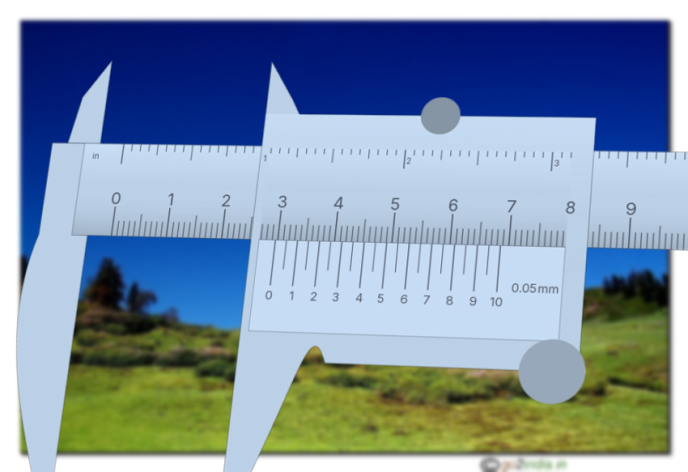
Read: value=29.6 unit=mm
